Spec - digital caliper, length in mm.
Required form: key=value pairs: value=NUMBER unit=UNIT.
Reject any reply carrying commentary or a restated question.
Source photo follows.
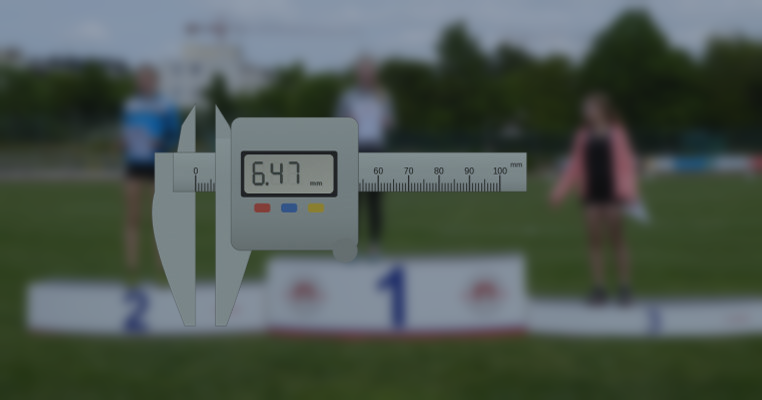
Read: value=6.47 unit=mm
